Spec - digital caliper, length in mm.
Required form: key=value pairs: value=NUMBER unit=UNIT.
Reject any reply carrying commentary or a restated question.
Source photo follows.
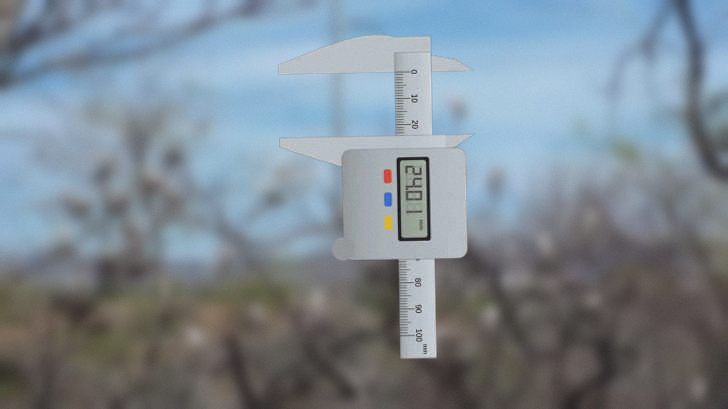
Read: value=24.01 unit=mm
